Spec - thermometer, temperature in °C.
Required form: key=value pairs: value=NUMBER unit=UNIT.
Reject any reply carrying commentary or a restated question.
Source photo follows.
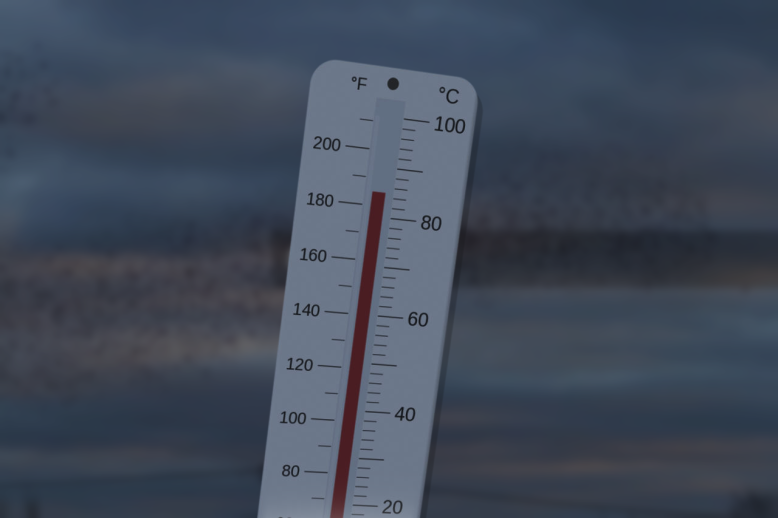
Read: value=85 unit=°C
